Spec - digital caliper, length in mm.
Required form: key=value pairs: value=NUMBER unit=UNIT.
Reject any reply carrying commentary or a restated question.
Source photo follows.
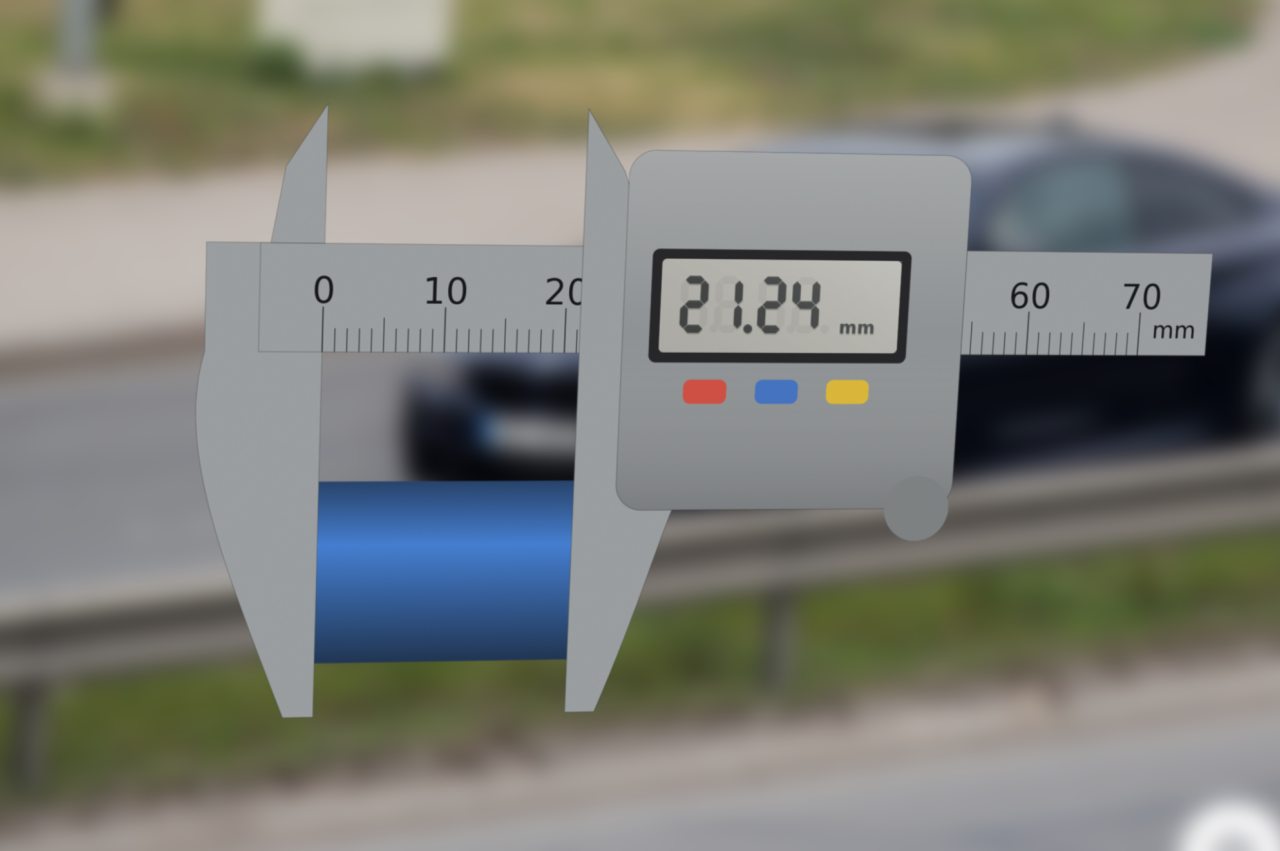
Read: value=21.24 unit=mm
